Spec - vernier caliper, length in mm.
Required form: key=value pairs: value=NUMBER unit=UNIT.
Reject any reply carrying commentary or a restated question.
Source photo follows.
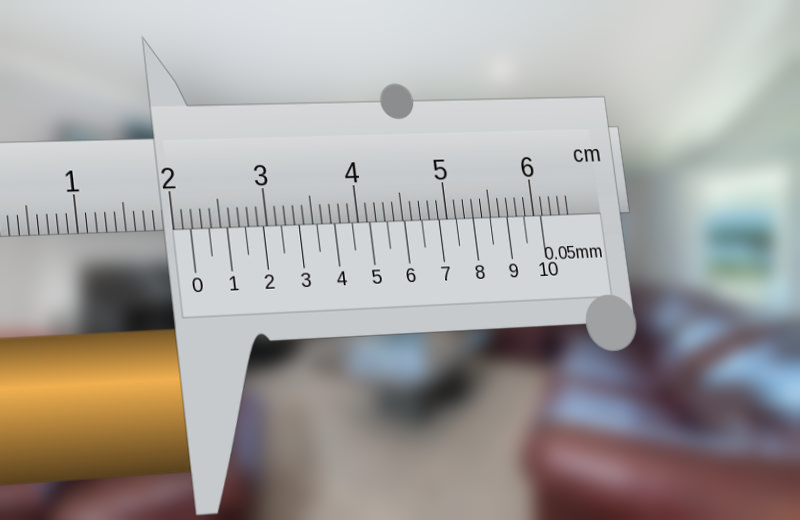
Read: value=21.8 unit=mm
